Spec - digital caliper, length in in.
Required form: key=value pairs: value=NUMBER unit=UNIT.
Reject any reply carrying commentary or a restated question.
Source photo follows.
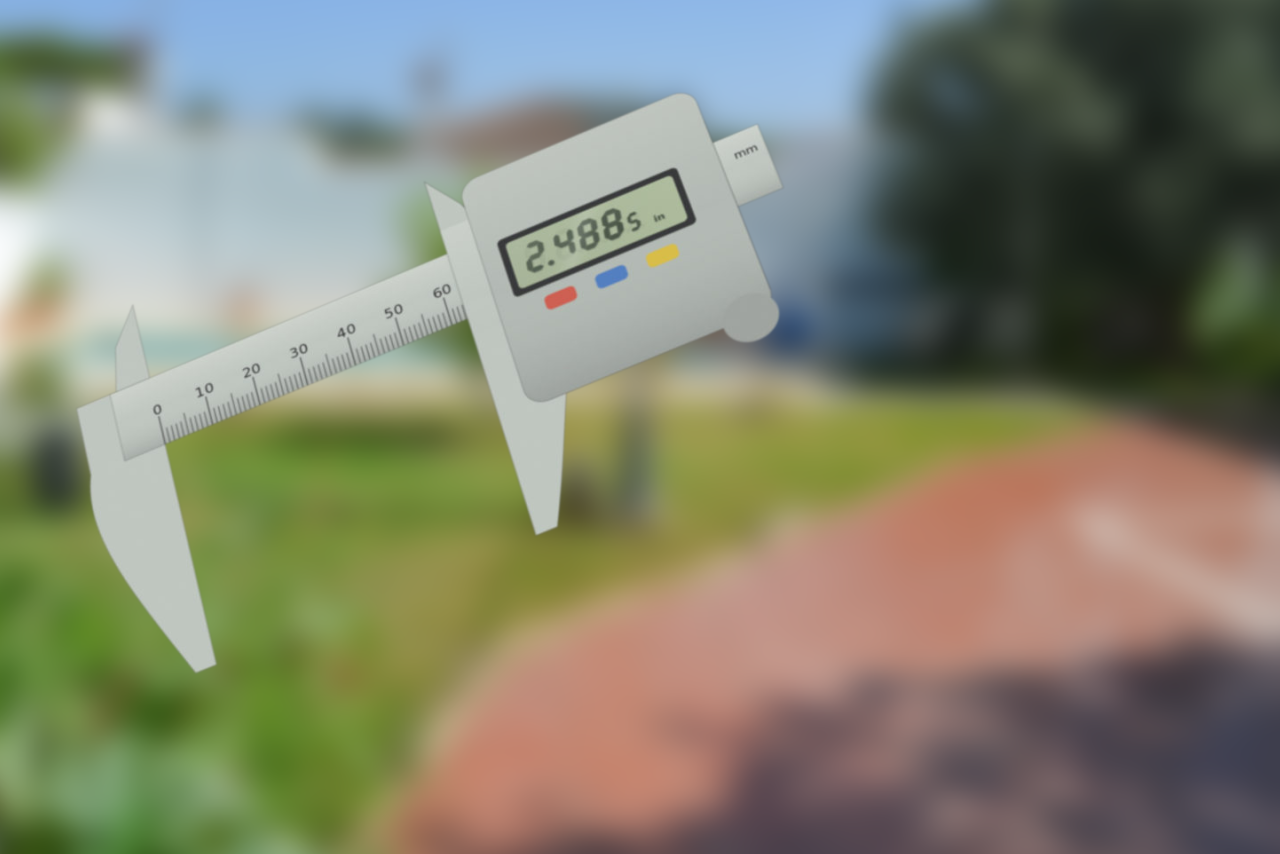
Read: value=2.4885 unit=in
